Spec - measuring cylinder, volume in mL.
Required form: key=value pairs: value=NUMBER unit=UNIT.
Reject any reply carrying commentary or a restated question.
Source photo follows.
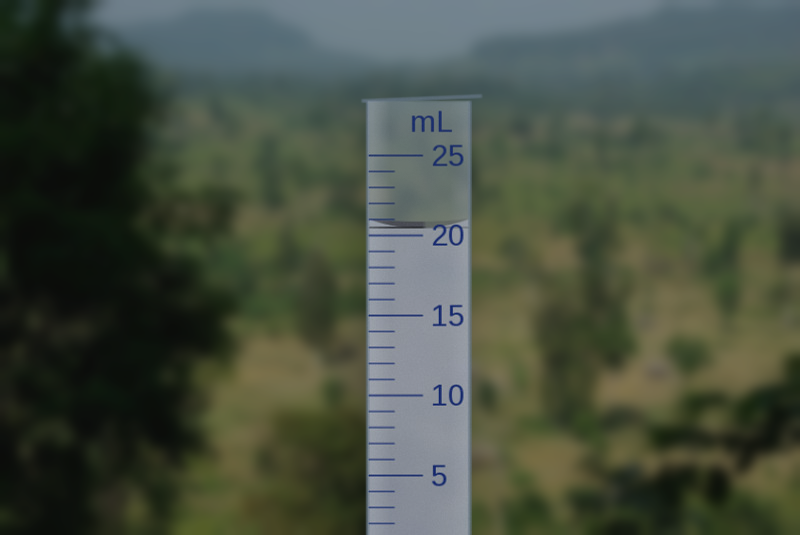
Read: value=20.5 unit=mL
